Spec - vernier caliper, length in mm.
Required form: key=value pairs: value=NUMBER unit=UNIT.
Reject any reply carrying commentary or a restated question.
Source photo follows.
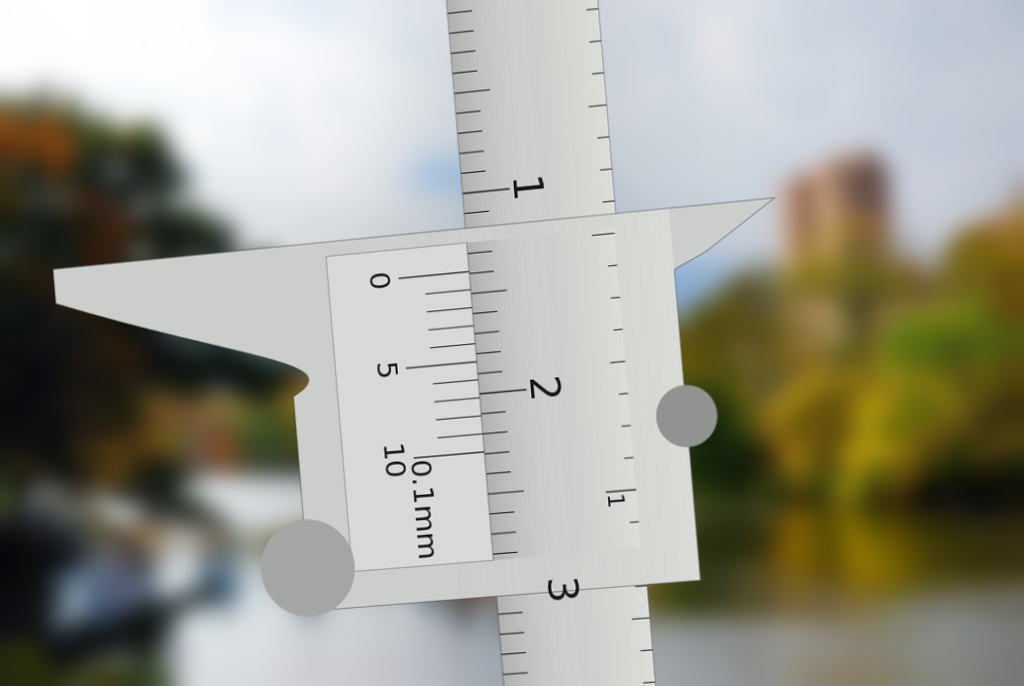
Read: value=13.9 unit=mm
